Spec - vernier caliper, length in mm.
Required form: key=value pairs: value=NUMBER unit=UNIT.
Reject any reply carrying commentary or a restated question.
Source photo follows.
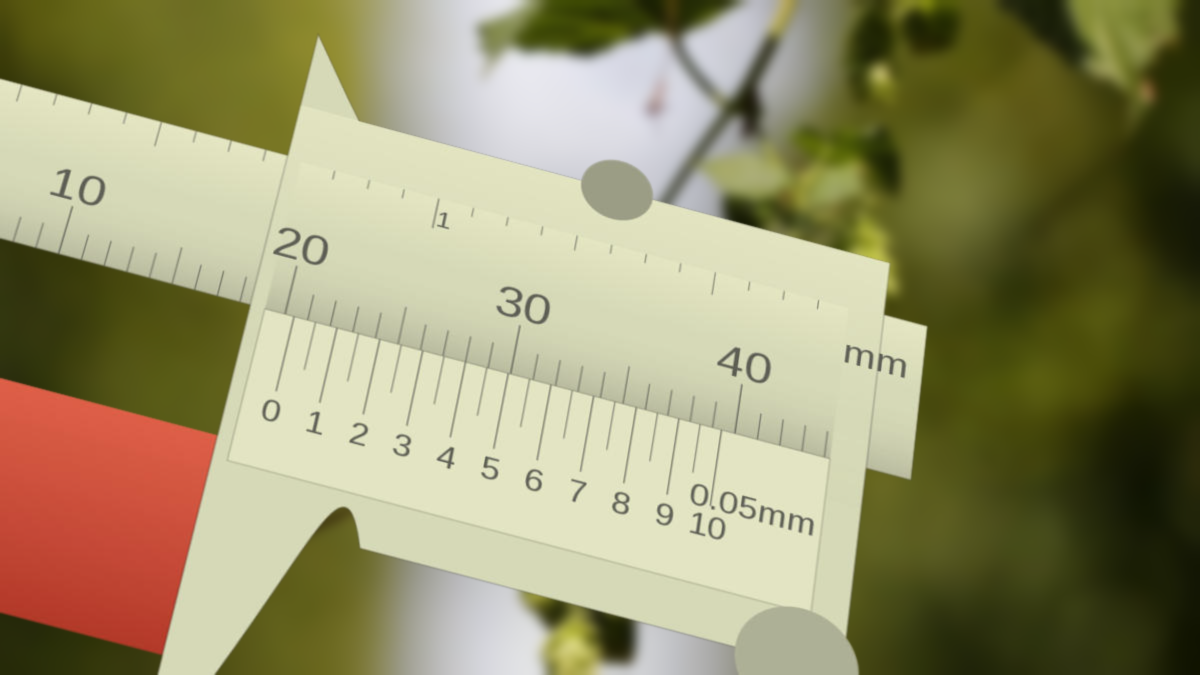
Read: value=20.4 unit=mm
